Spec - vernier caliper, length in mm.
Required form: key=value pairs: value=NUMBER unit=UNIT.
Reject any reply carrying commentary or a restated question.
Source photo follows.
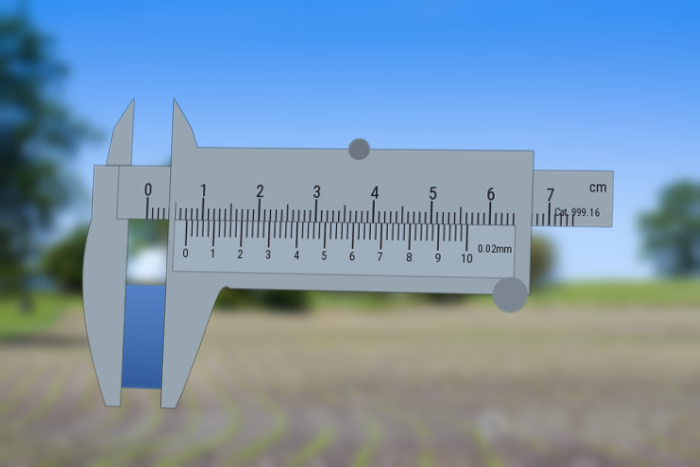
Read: value=7.2 unit=mm
